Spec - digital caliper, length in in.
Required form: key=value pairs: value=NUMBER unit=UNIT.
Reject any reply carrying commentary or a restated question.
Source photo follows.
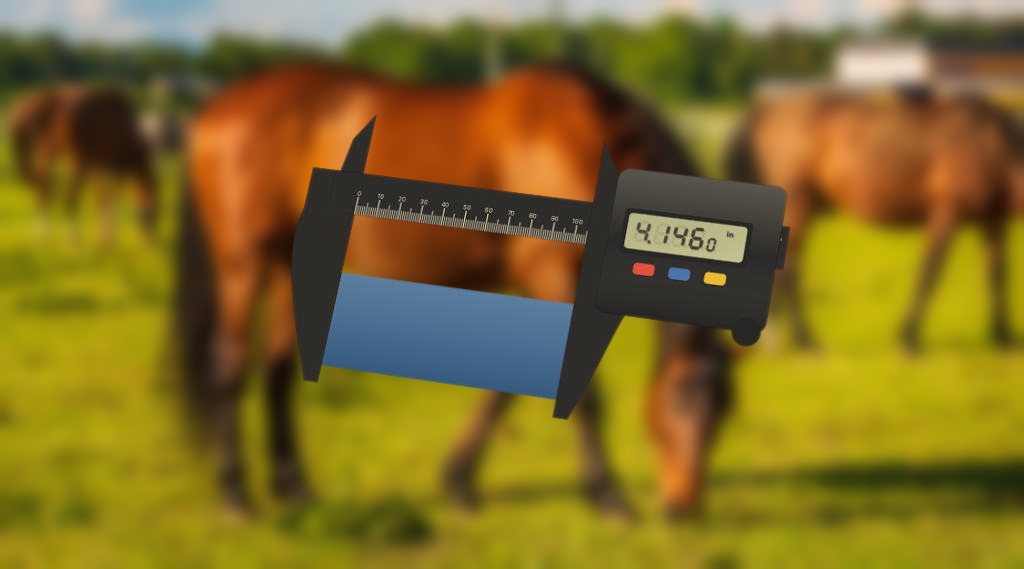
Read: value=4.1460 unit=in
